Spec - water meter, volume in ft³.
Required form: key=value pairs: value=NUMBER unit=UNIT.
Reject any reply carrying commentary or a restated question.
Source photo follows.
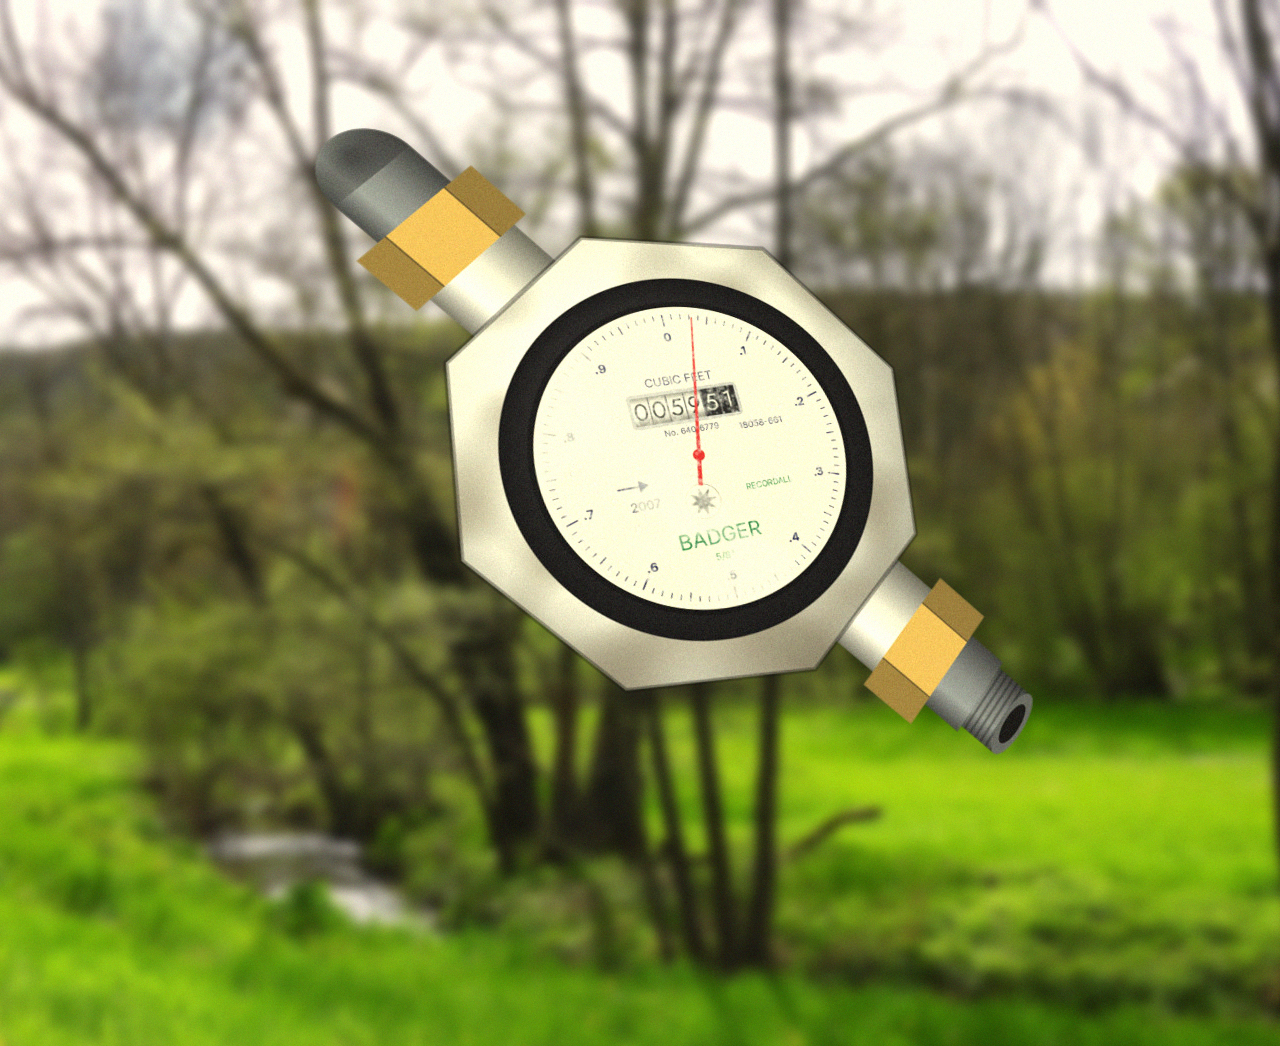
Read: value=5951.03 unit=ft³
